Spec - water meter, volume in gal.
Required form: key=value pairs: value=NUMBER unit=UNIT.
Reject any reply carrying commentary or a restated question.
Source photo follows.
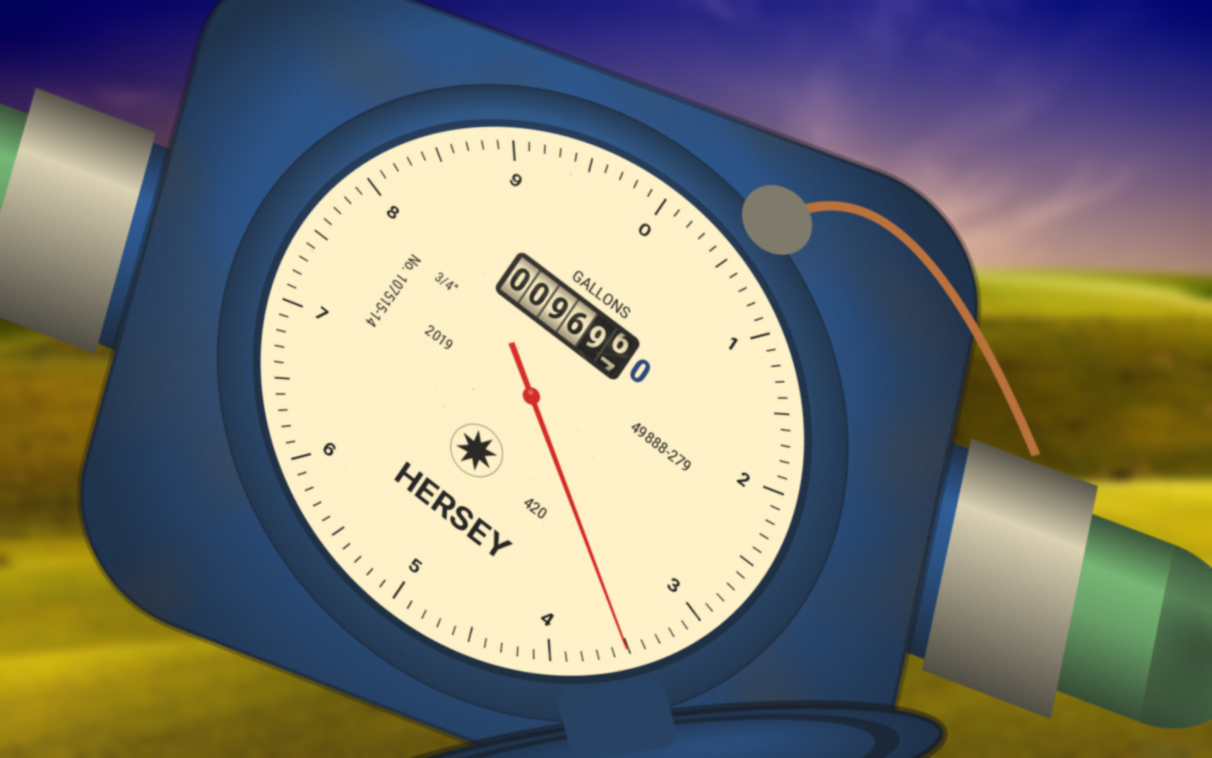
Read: value=96963.5 unit=gal
